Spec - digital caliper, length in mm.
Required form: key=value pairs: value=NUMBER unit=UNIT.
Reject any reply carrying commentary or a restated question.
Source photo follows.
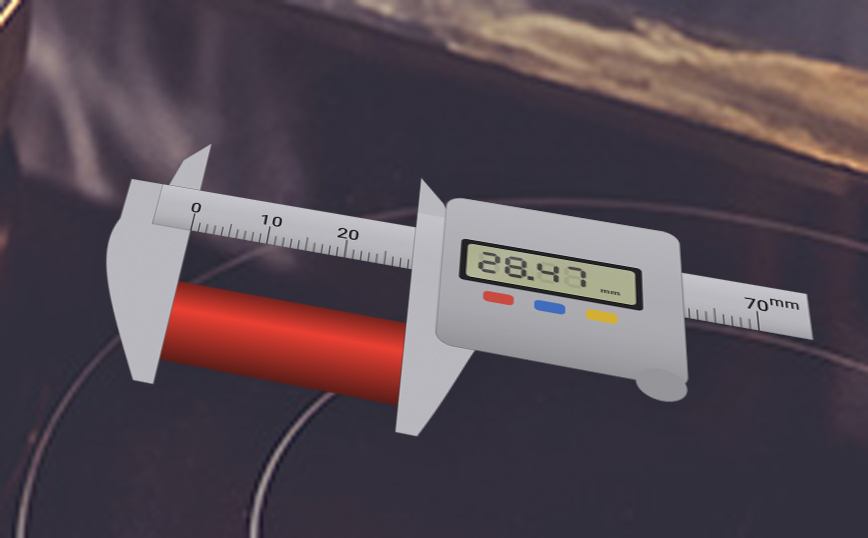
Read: value=28.47 unit=mm
